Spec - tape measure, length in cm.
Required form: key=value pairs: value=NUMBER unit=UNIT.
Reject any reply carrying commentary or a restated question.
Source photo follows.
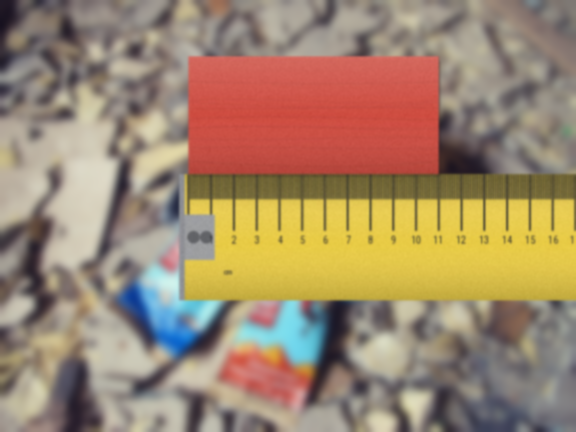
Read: value=11 unit=cm
